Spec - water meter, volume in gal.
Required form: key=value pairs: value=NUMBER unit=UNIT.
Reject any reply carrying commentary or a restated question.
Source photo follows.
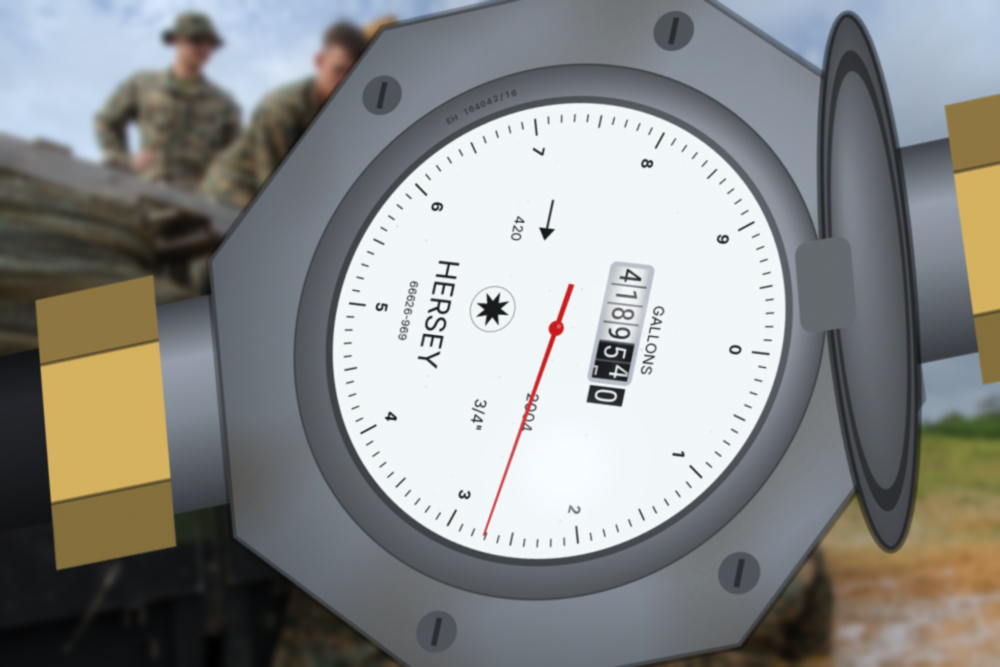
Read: value=4189542.7 unit=gal
